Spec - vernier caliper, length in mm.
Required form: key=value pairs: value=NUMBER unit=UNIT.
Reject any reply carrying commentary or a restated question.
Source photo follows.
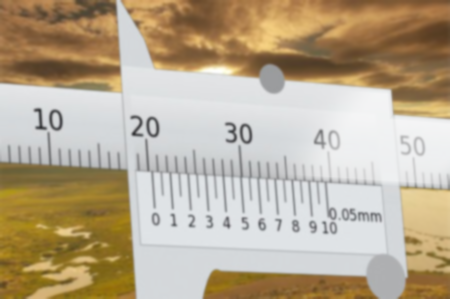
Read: value=20.4 unit=mm
